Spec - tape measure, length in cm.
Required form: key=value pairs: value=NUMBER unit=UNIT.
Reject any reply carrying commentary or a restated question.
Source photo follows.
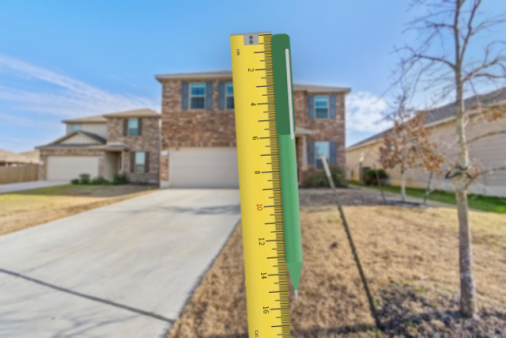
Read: value=15.5 unit=cm
